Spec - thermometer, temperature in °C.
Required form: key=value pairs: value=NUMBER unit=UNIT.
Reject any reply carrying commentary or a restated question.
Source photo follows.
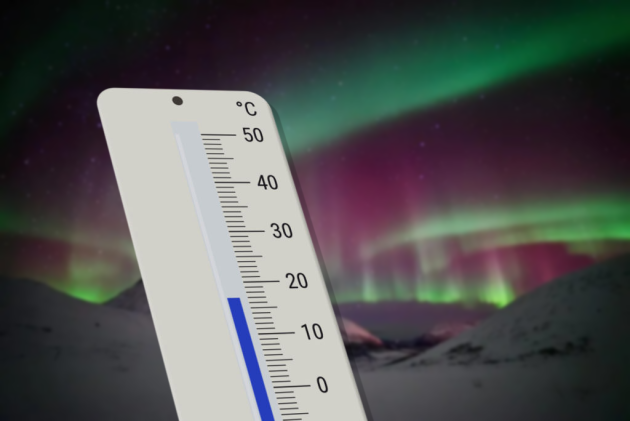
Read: value=17 unit=°C
